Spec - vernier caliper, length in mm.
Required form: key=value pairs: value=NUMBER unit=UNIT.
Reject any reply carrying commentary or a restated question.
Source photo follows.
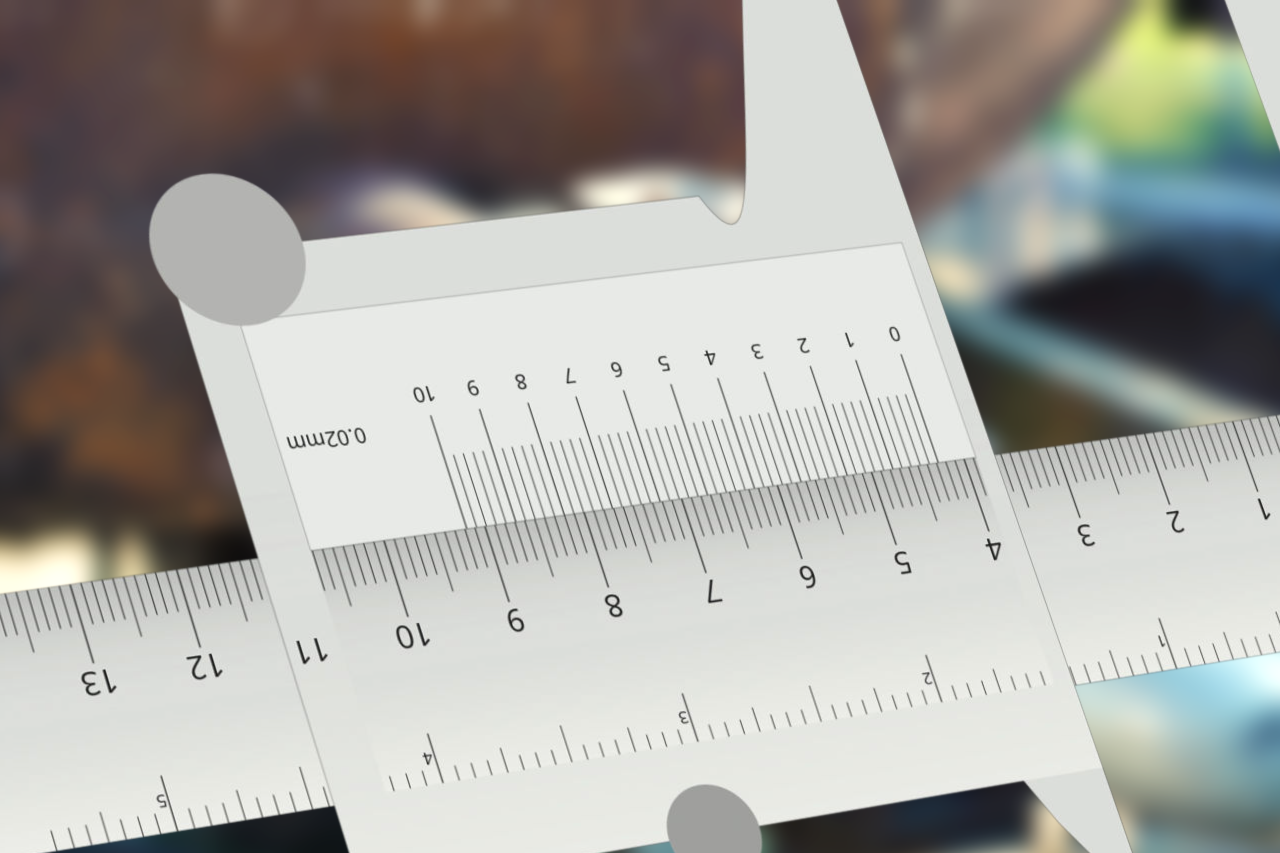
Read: value=42.8 unit=mm
